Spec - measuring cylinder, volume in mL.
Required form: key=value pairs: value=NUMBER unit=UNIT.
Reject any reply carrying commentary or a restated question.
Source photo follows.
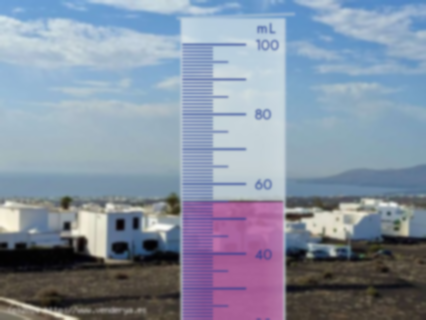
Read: value=55 unit=mL
